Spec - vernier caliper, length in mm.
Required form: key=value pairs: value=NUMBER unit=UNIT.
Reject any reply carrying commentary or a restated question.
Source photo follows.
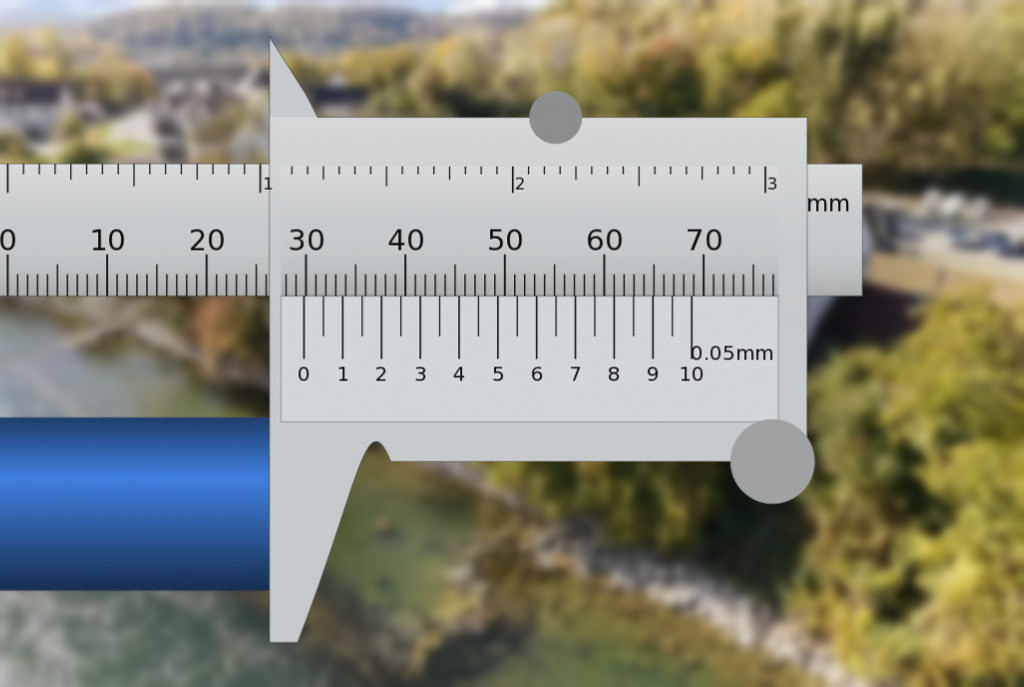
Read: value=29.8 unit=mm
